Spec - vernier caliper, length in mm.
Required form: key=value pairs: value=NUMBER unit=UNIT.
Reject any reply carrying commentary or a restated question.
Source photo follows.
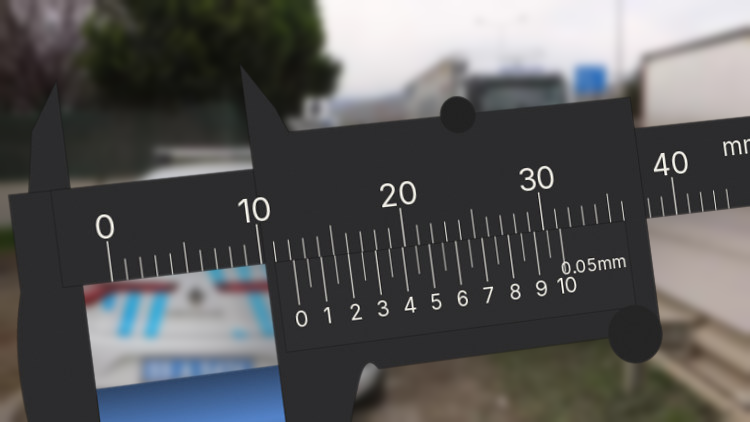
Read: value=12.2 unit=mm
